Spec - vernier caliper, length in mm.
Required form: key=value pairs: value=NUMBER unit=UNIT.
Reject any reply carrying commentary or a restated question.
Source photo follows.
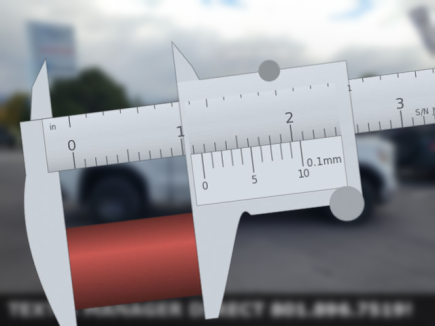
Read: value=11.7 unit=mm
